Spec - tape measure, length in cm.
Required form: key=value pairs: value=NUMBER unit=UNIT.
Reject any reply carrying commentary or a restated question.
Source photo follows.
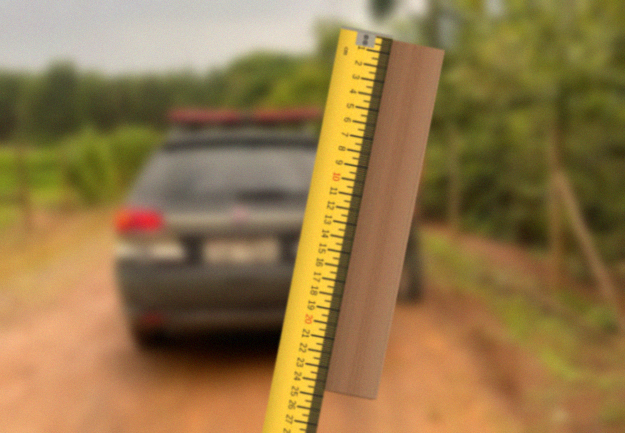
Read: value=24.5 unit=cm
